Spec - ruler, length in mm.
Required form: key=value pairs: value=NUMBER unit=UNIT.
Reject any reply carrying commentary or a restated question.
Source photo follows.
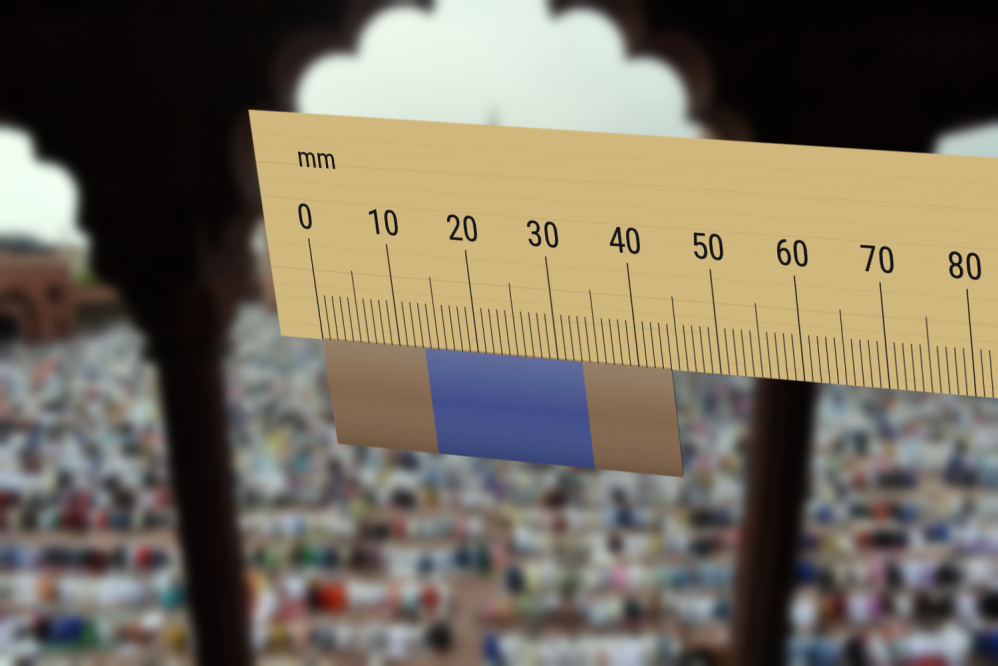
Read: value=44 unit=mm
